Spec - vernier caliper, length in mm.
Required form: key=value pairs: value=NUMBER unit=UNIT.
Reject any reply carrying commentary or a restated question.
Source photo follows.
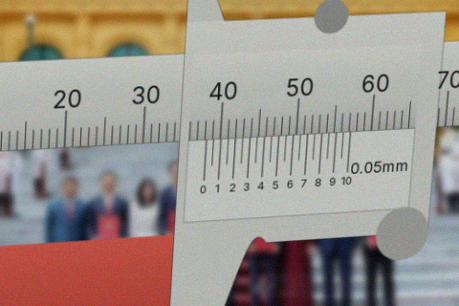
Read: value=38.2 unit=mm
